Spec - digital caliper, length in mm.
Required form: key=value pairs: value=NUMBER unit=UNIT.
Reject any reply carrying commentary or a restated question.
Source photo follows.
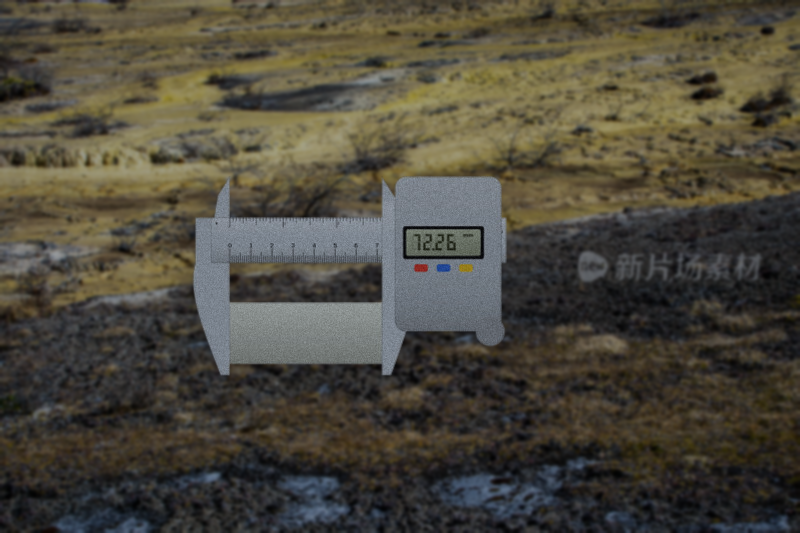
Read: value=72.26 unit=mm
